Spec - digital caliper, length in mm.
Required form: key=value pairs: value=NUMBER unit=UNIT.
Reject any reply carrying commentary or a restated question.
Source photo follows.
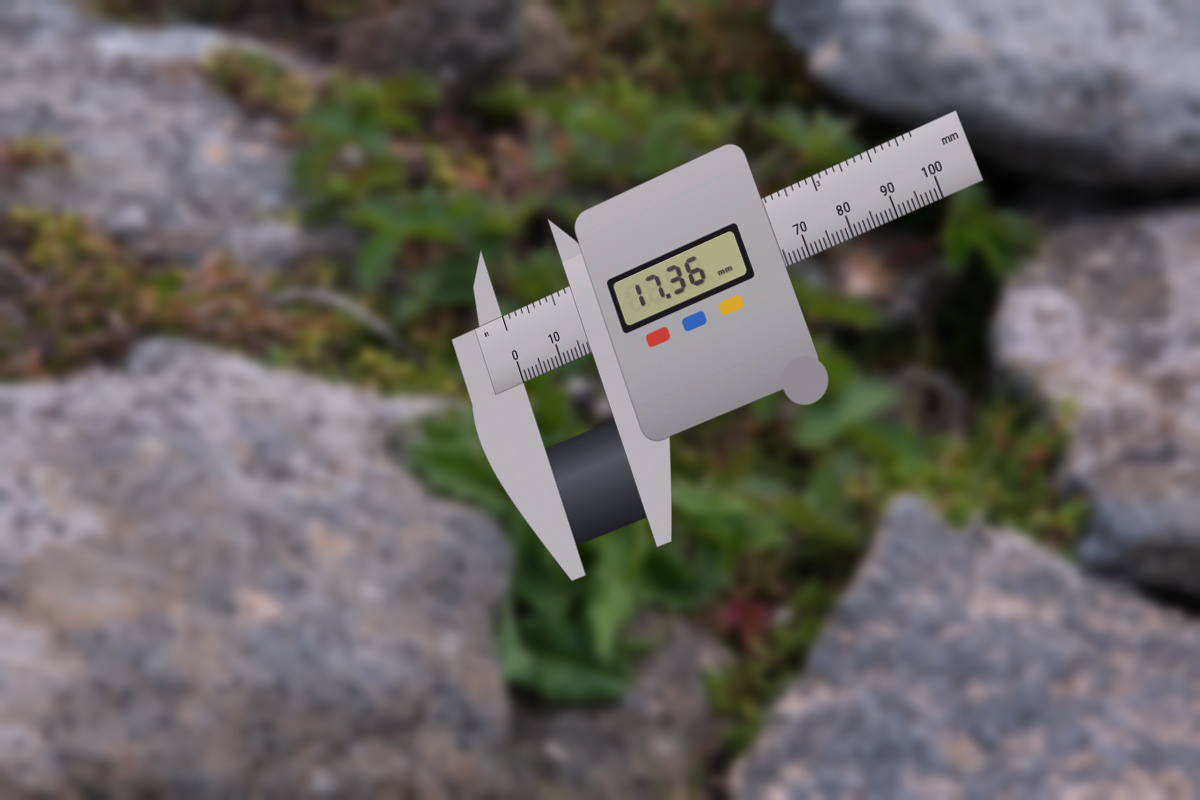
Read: value=17.36 unit=mm
